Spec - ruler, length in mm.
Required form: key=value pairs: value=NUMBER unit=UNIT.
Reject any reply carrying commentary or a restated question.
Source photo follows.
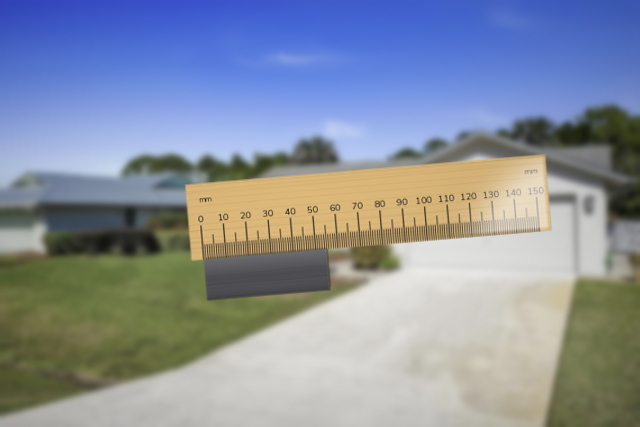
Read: value=55 unit=mm
